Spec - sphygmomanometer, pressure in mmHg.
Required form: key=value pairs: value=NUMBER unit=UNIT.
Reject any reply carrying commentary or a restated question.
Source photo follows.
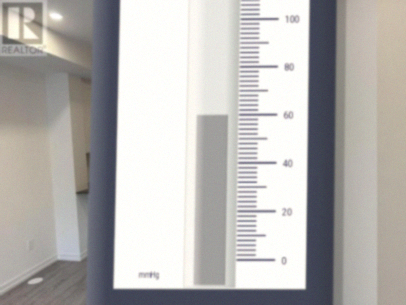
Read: value=60 unit=mmHg
